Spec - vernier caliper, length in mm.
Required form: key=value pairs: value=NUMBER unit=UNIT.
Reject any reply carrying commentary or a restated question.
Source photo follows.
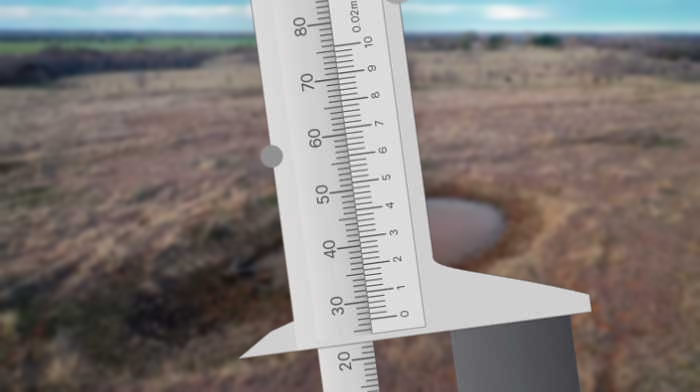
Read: value=26.8 unit=mm
